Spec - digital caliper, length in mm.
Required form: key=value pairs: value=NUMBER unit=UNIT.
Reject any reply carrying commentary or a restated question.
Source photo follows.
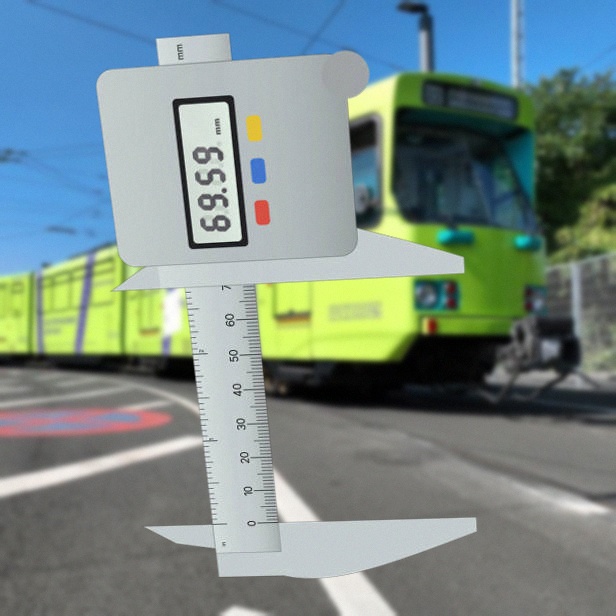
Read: value=69.59 unit=mm
